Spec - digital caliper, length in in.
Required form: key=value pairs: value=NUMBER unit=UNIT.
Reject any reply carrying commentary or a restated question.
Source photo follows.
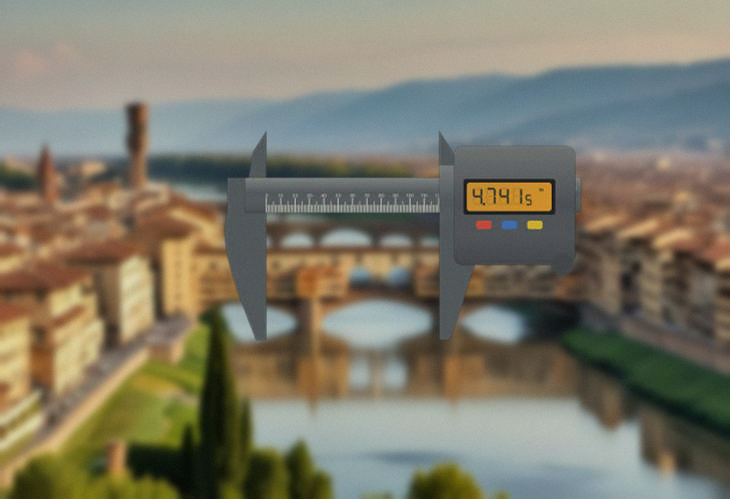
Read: value=4.7415 unit=in
